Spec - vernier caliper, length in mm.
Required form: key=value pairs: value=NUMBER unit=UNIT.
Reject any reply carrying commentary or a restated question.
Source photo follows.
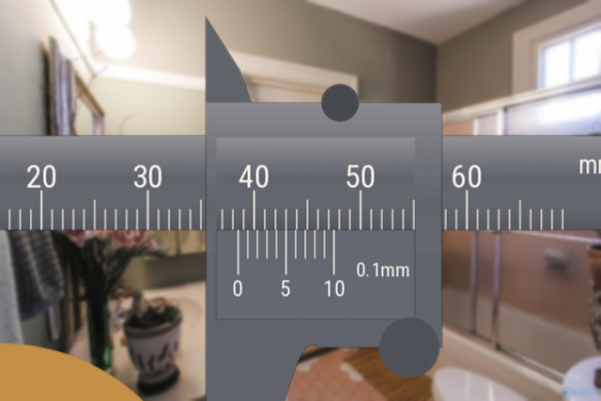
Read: value=38.5 unit=mm
